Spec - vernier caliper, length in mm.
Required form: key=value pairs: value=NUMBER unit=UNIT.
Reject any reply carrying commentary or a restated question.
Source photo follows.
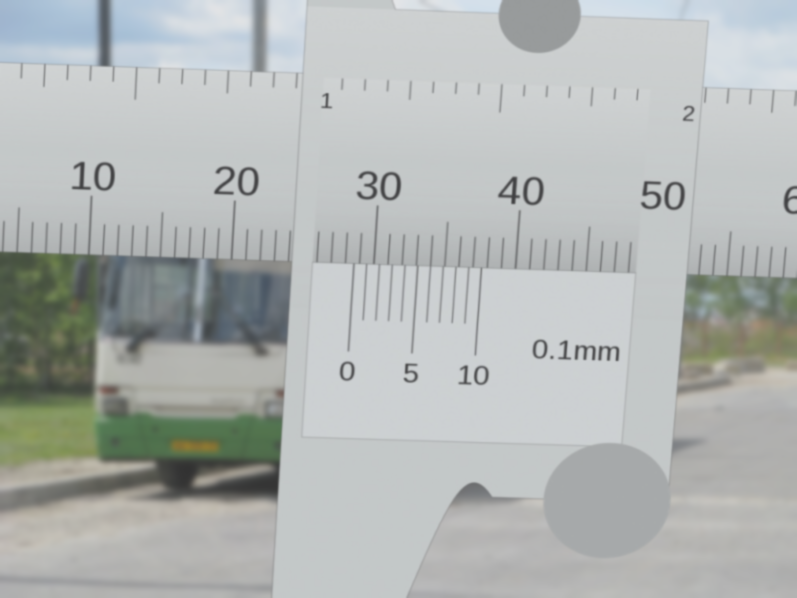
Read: value=28.6 unit=mm
